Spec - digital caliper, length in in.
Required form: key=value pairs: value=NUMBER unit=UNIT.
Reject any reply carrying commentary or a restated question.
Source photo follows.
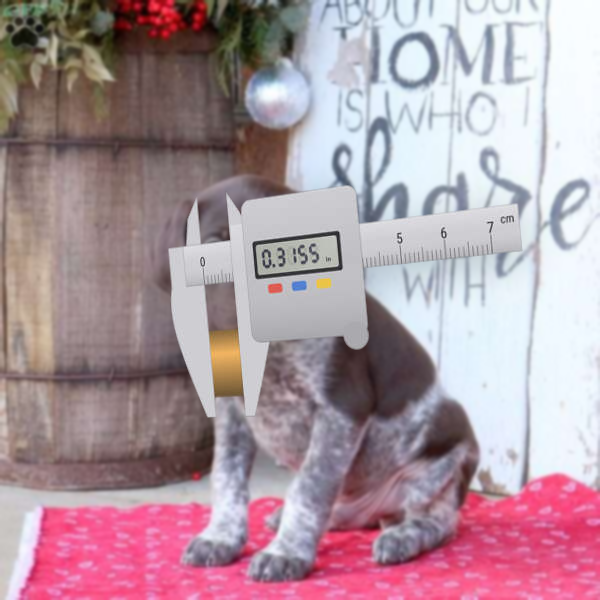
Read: value=0.3155 unit=in
